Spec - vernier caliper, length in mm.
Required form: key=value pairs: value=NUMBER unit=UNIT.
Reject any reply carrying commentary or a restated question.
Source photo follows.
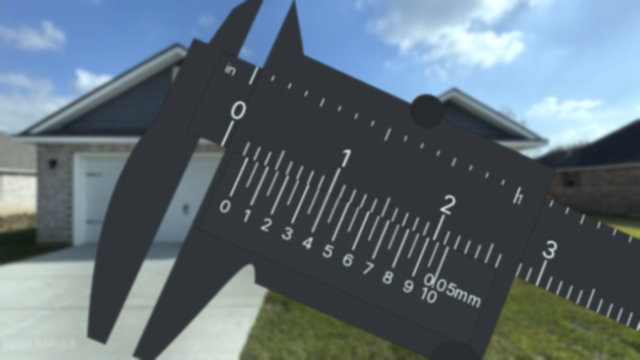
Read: value=2.4 unit=mm
